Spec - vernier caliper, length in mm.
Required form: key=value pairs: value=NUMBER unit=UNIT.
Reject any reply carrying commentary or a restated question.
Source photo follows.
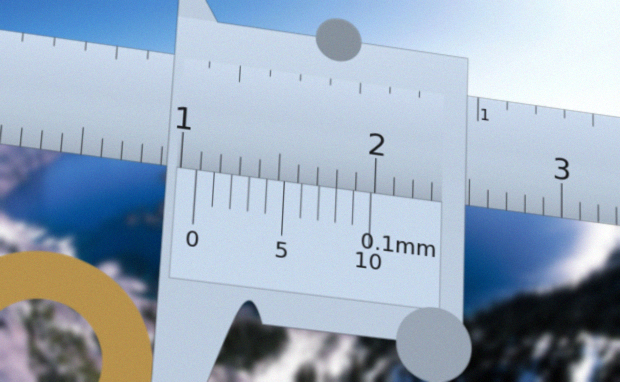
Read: value=10.8 unit=mm
